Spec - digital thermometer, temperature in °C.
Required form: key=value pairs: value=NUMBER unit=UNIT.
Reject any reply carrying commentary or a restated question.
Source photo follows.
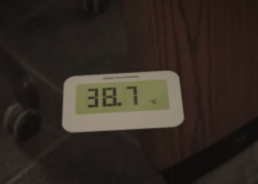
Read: value=38.7 unit=°C
